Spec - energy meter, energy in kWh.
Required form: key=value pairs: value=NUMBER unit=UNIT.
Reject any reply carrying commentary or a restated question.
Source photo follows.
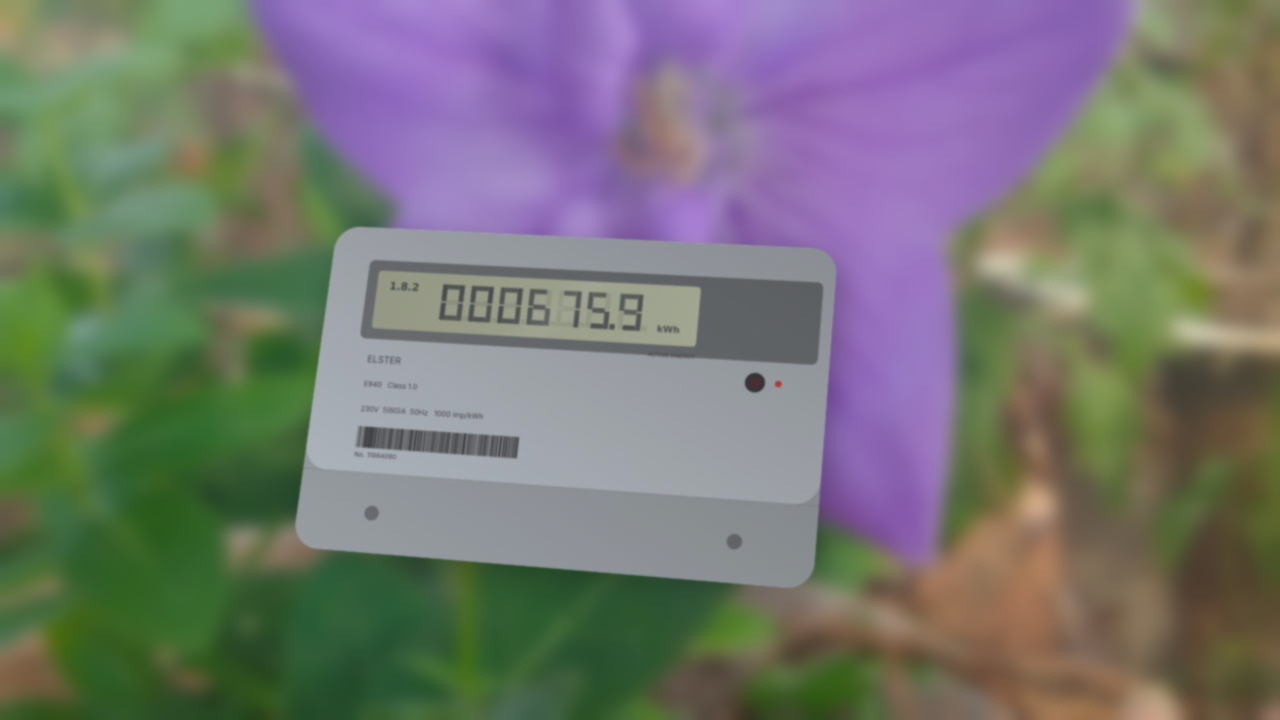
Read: value=675.9 unit=kWh
